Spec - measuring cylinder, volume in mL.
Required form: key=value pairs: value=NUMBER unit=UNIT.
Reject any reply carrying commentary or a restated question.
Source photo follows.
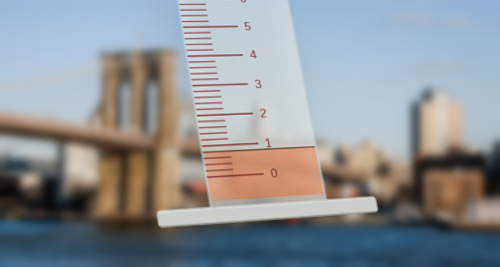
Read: value=0.8 unit=mL
